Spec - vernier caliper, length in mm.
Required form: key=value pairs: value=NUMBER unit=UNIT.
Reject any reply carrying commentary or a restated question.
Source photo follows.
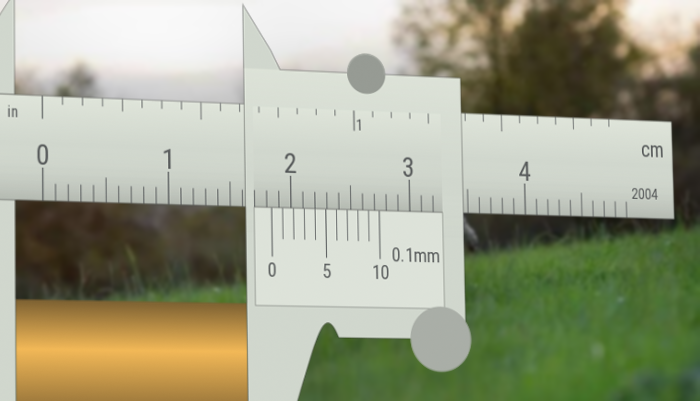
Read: value=18.4 unit=mm
